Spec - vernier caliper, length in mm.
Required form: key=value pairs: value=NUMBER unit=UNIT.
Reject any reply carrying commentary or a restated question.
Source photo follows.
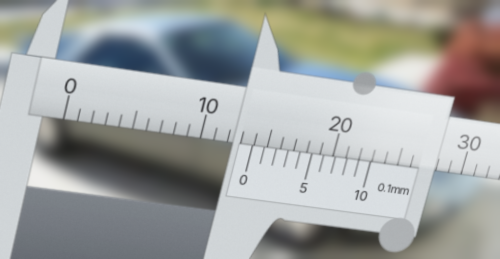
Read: value=13.9 unit=mm
